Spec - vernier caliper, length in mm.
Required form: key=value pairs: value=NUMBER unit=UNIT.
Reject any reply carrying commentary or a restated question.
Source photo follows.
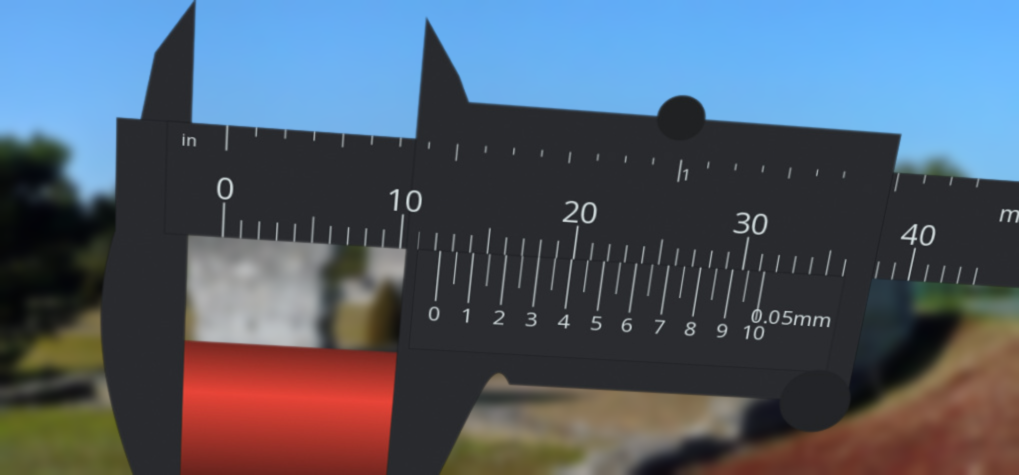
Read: value=12.3 unit=mm
